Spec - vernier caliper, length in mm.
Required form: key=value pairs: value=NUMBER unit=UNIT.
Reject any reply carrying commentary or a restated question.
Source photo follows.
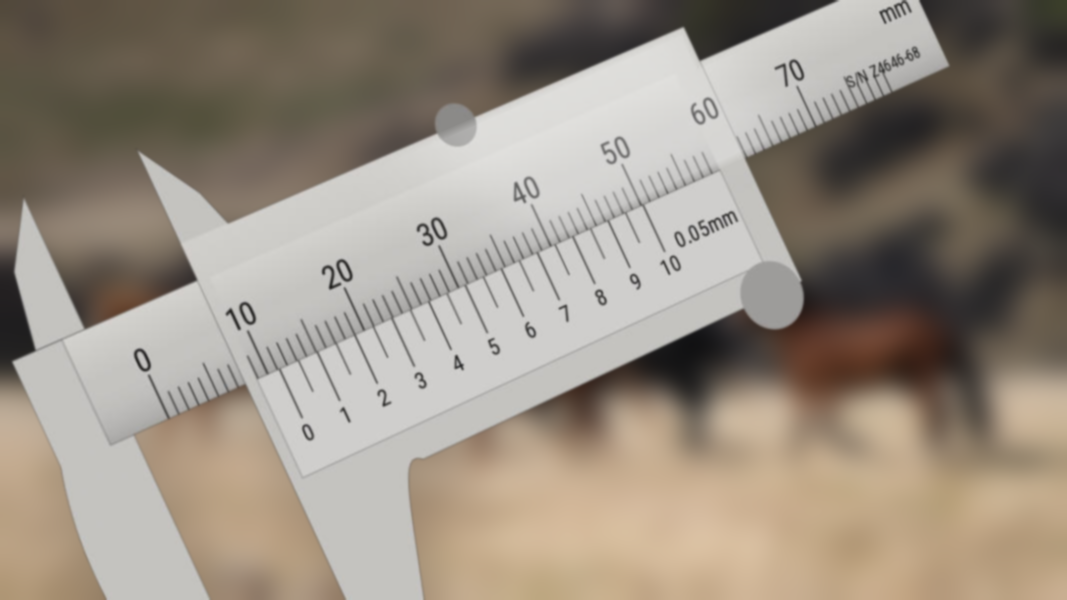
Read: value=11.2 unit=mm
